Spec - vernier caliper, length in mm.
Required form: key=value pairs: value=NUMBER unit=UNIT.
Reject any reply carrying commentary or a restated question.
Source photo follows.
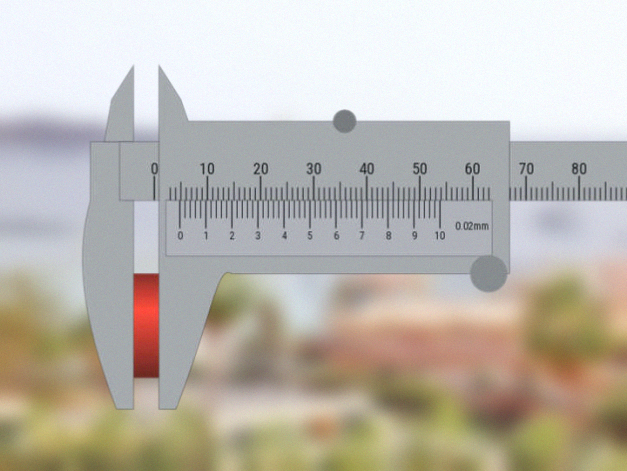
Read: value=4.8 unit=mm
